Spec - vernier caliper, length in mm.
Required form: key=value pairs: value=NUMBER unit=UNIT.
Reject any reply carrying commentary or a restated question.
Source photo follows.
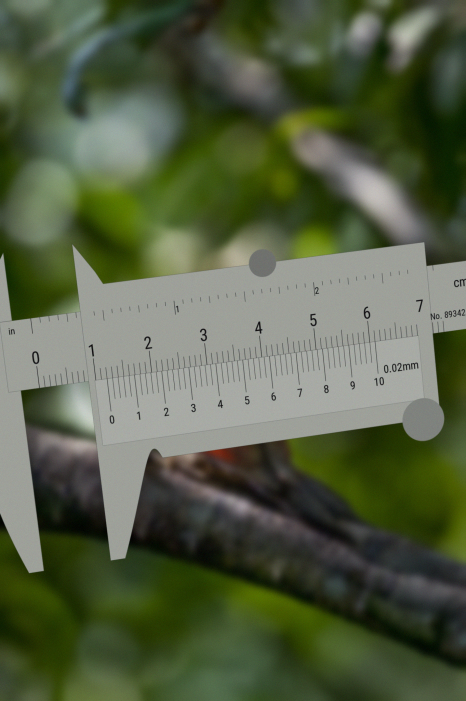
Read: value=12.0 unit=mm
